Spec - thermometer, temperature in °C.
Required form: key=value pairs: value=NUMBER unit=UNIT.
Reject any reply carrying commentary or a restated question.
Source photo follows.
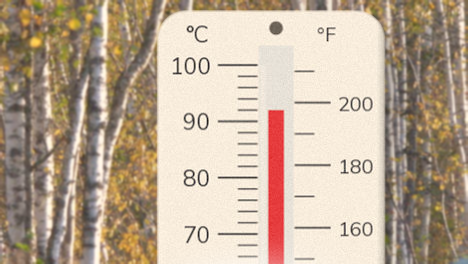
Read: value=92 unit=°C
